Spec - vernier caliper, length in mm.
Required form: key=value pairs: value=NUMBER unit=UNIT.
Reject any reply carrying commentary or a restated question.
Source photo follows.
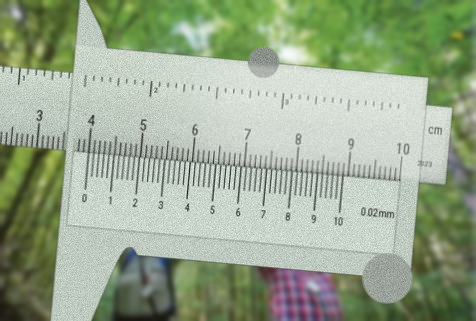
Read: value=40.0 unit=mm
